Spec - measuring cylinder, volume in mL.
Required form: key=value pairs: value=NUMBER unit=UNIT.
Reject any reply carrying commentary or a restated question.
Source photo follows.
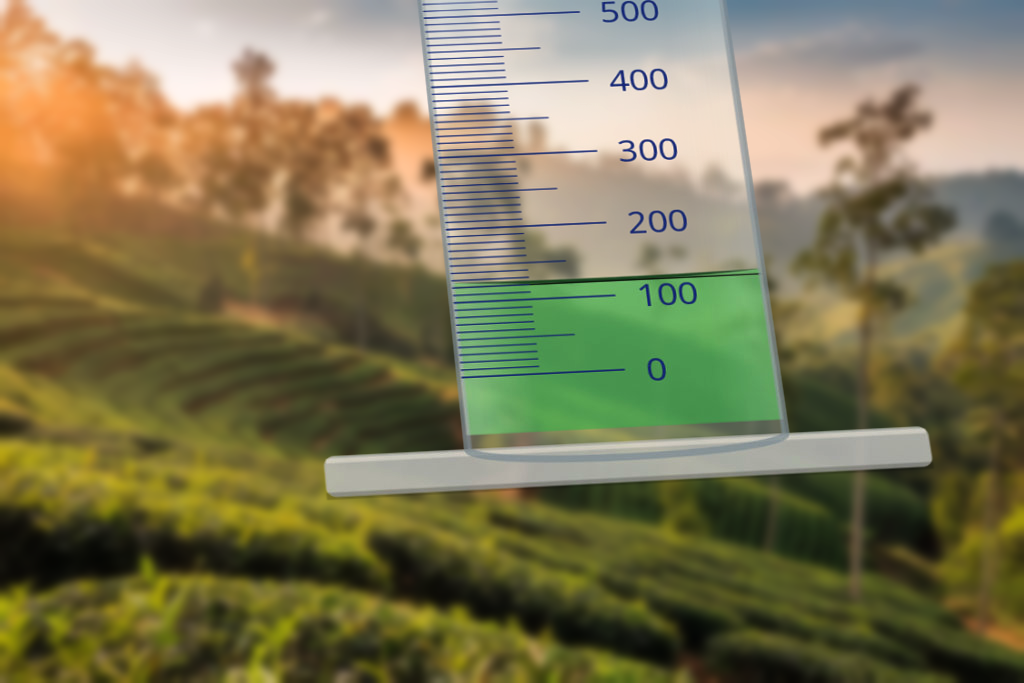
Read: value=120 unit=mL
